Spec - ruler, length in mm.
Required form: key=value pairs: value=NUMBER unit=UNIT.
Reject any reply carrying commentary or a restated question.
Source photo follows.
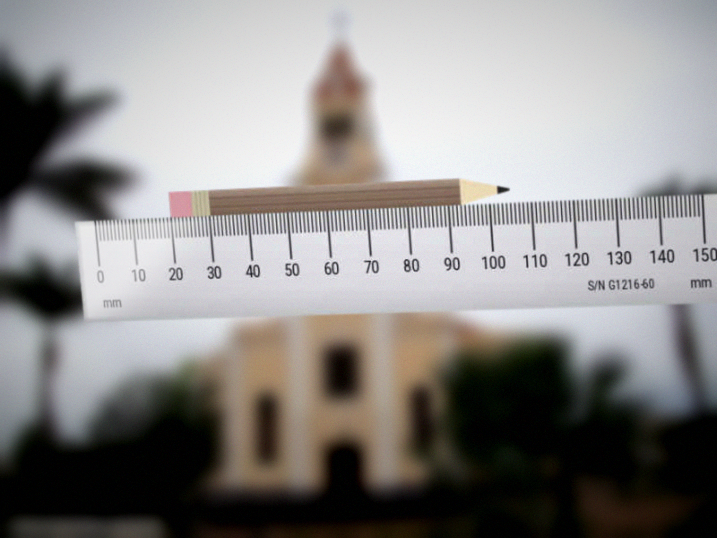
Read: value=85 unit=mm
